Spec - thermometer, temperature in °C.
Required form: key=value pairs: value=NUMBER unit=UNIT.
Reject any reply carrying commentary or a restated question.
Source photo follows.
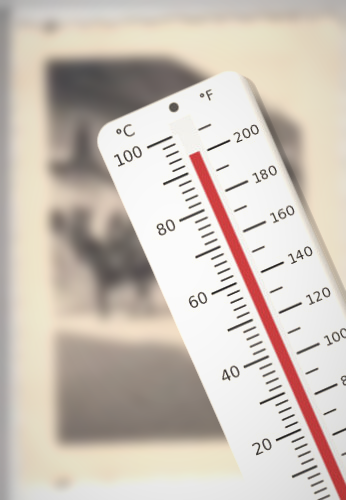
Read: value=94 unit=°C
